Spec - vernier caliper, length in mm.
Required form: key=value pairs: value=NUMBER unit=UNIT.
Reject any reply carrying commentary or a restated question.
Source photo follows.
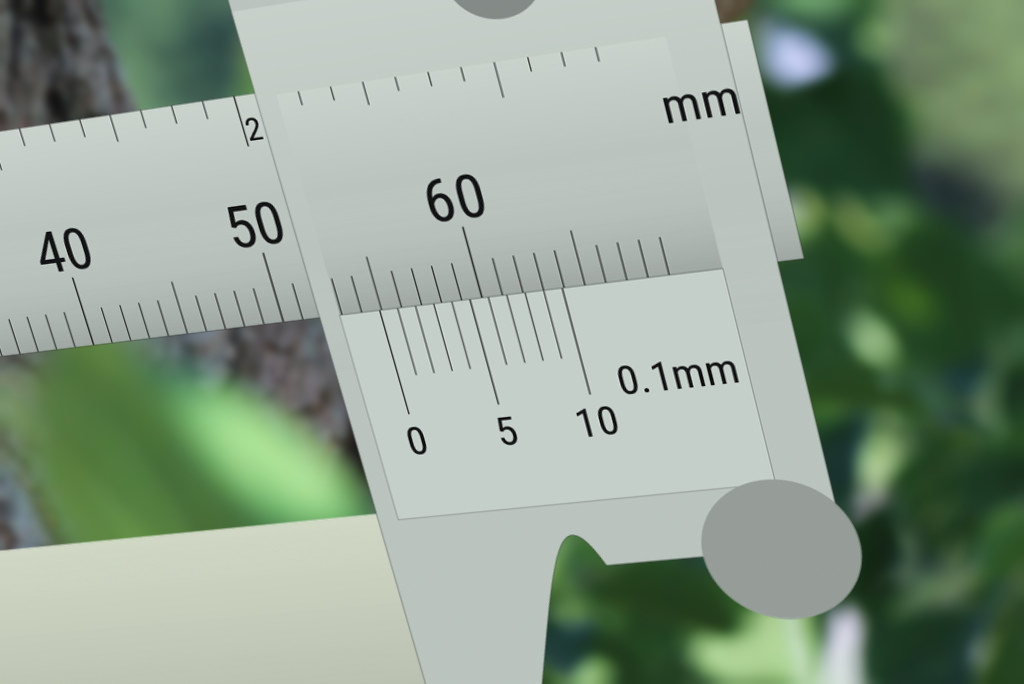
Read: value=54.9 unit=mm
